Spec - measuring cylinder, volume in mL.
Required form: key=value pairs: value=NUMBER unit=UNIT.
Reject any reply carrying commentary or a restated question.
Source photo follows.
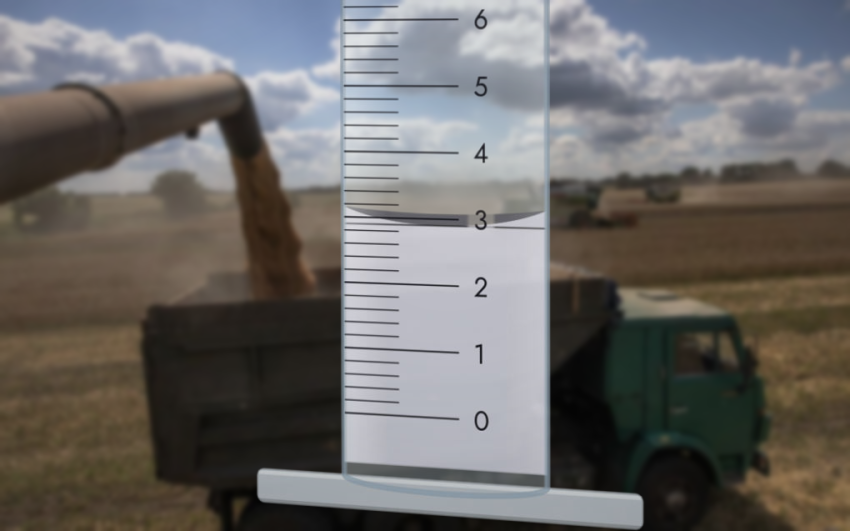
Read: value=2.9 unit=mL
